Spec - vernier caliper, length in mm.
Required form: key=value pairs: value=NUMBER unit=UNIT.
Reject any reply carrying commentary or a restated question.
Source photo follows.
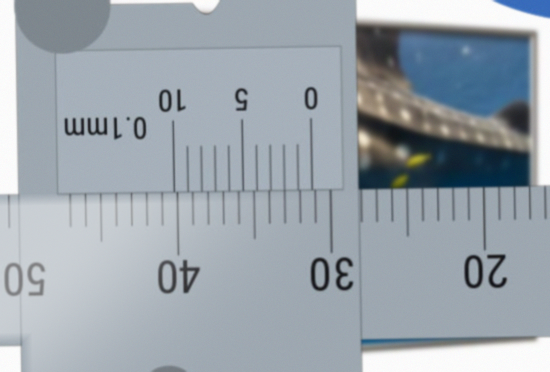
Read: value=31.2 unit=mm
